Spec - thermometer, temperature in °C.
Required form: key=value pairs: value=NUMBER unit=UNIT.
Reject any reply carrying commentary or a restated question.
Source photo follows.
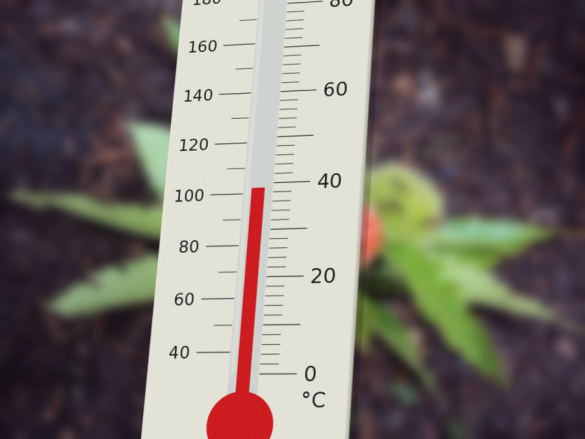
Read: value=39 unit=°C
